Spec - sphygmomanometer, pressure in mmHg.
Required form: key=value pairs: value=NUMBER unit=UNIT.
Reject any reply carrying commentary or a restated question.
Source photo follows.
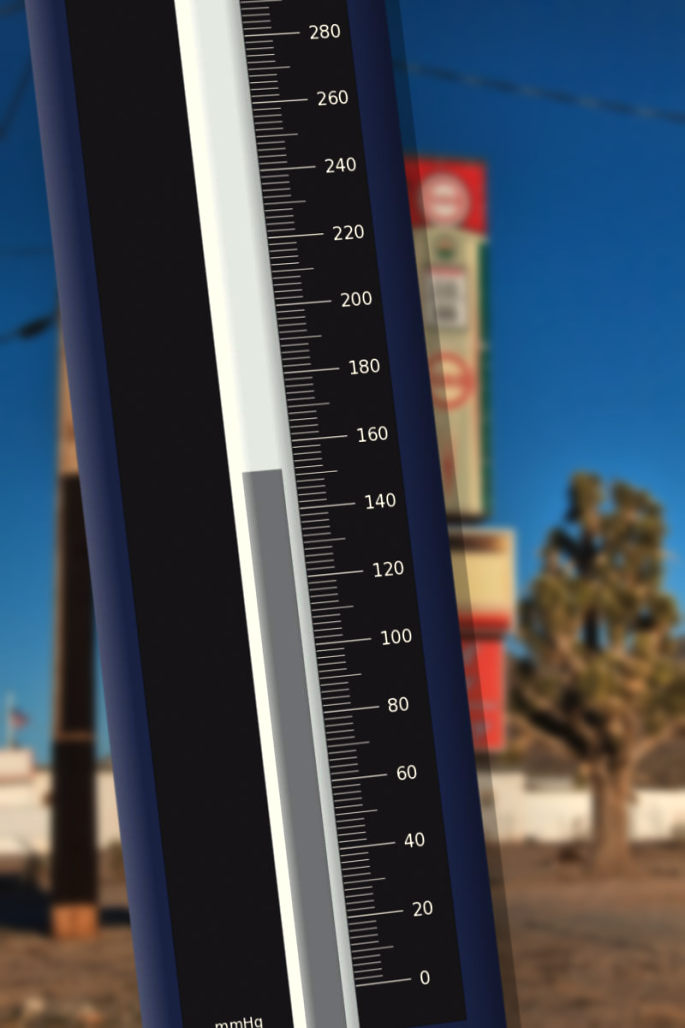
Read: value=152 unit=mmHg
